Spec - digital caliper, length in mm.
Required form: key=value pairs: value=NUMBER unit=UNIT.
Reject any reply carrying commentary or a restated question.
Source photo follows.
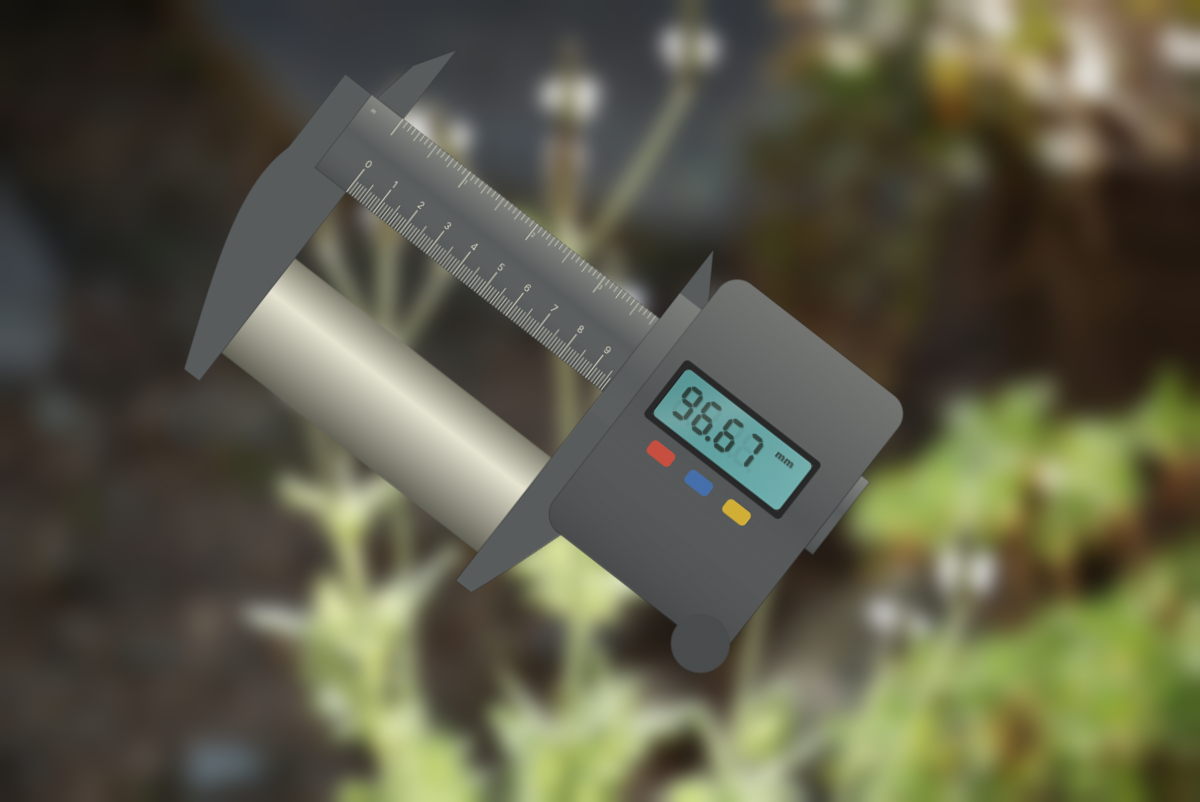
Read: value=96.67 unit=mm
